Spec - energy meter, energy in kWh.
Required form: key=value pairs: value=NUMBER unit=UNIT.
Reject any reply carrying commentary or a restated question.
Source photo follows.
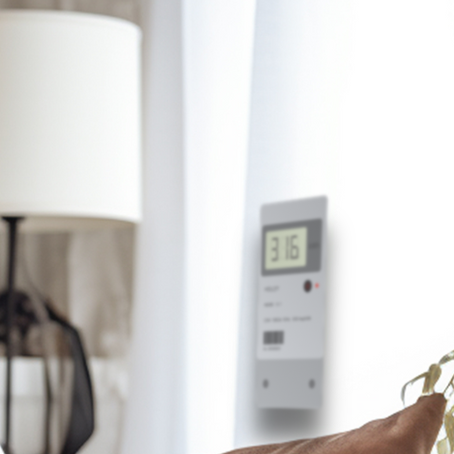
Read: value=316 unit=kWh
